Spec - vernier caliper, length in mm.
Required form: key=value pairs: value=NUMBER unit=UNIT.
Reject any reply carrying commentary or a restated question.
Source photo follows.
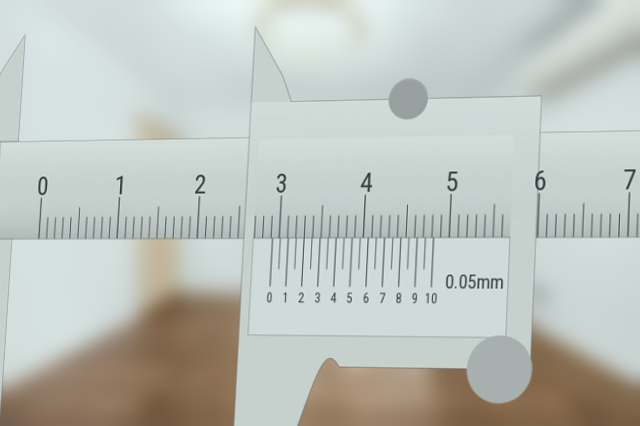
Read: value=29.2 unit=mm
